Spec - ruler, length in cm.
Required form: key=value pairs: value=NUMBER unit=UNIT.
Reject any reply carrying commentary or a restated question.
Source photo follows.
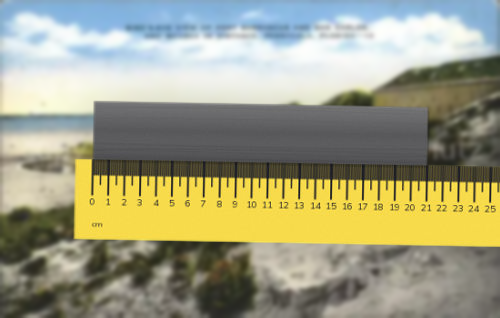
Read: value=21 unit=cm
